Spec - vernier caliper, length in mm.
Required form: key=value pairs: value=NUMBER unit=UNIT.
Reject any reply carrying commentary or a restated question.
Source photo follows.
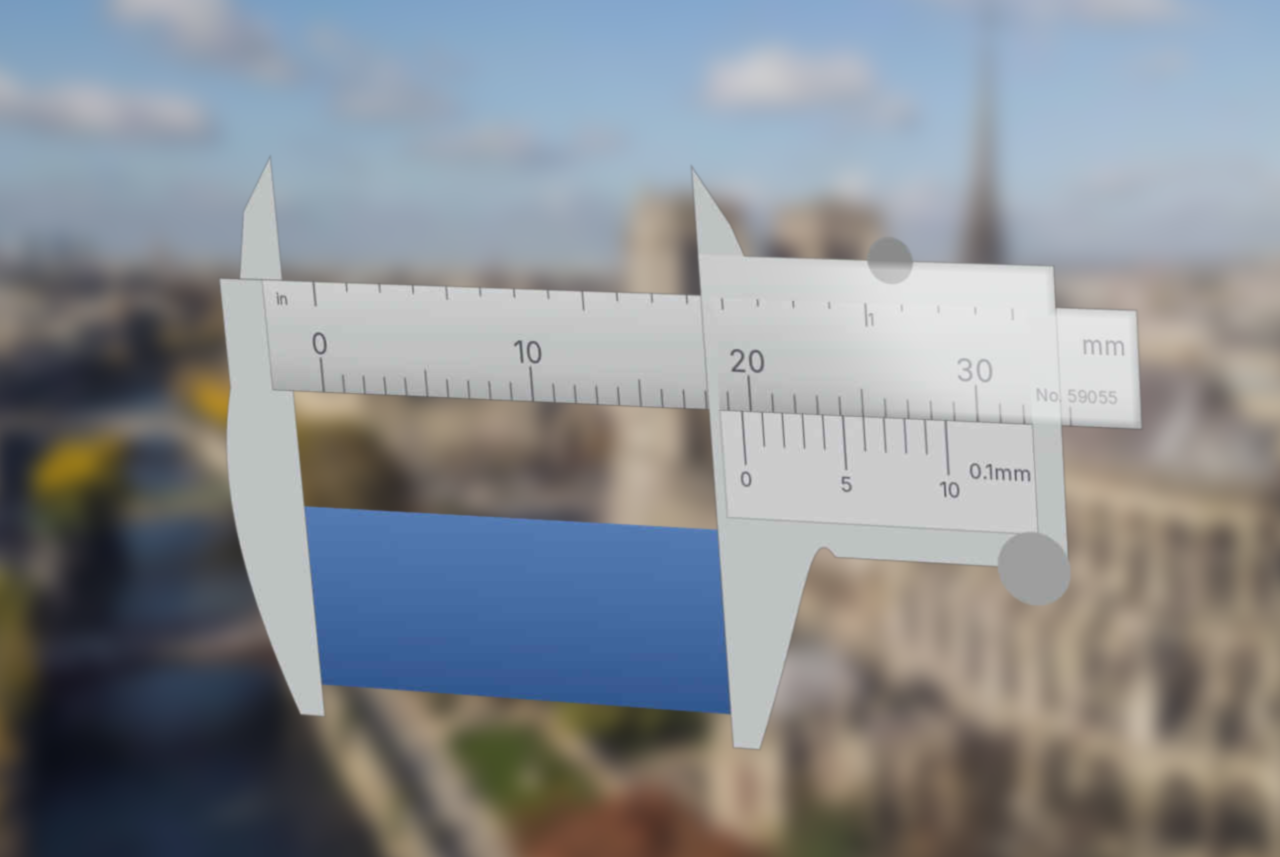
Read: value=19.6 unit=mm
